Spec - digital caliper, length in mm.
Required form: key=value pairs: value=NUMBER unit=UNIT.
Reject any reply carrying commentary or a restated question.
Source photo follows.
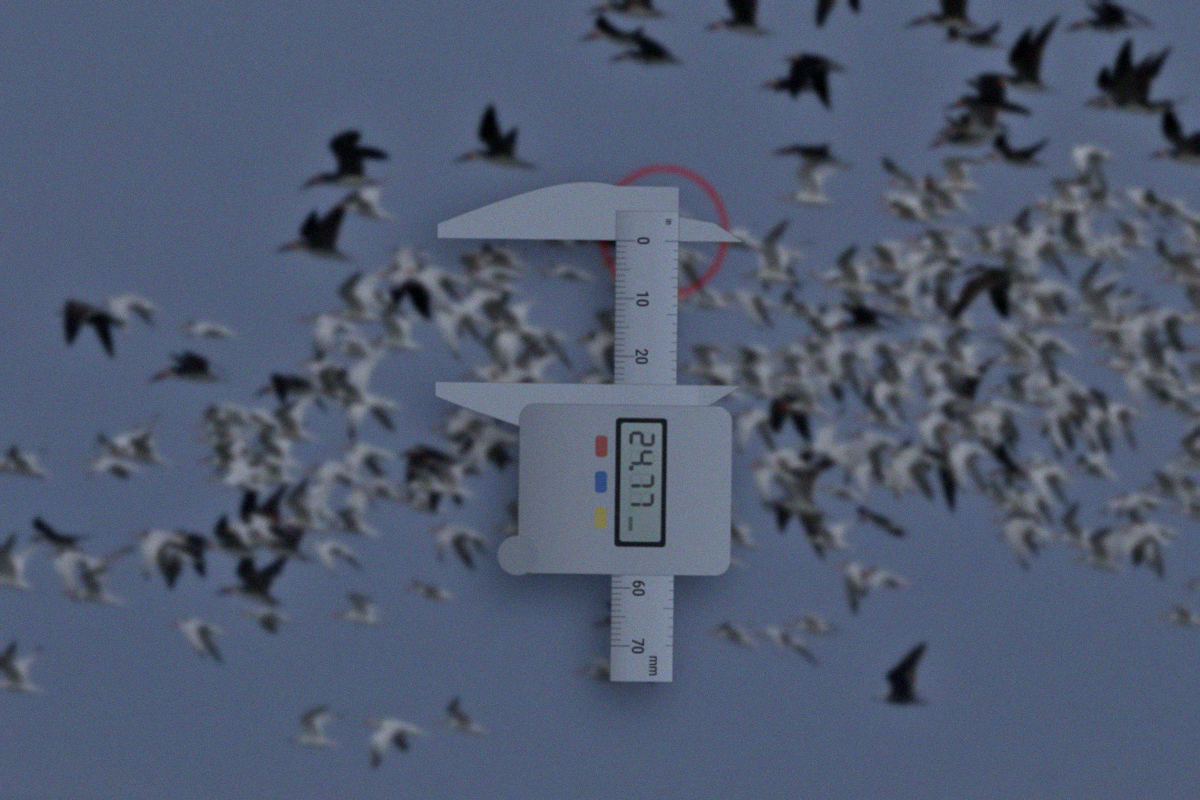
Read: value=24.77 unit=mm
